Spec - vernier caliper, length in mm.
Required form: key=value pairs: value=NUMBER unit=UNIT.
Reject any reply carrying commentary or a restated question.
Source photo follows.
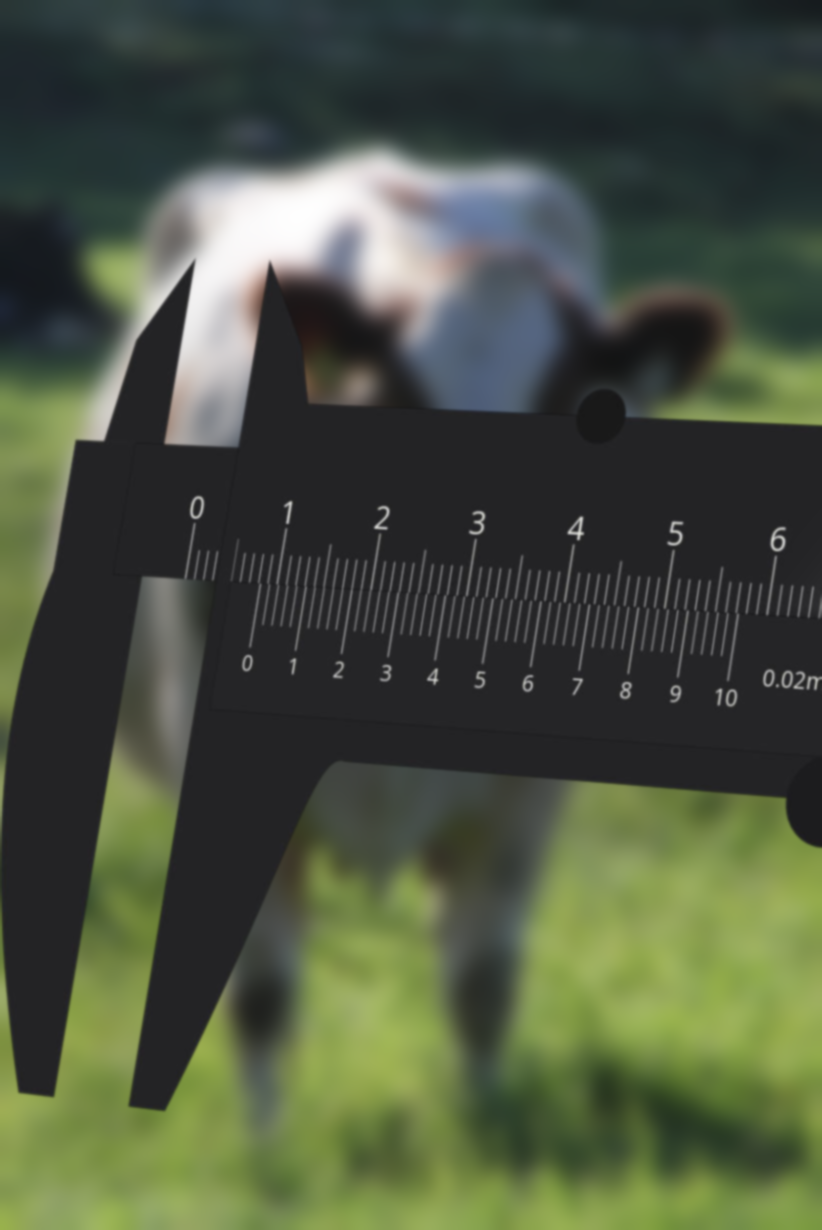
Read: value=8.2 unit=mm
